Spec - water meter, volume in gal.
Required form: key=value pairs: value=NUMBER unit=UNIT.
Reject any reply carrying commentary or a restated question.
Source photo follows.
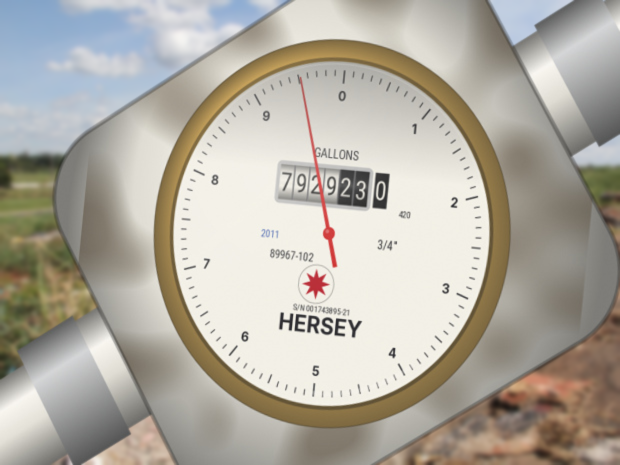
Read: value=7929229.5 unit=gal
